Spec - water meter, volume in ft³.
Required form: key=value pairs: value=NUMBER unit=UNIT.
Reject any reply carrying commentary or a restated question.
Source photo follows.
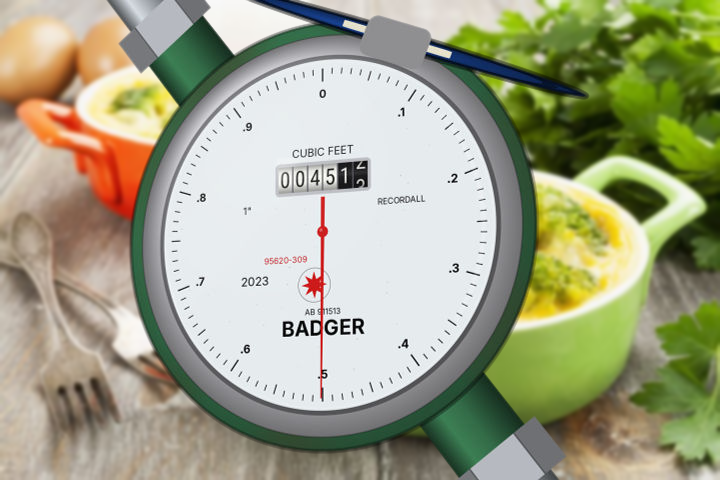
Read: value=4512.50 unit=ft³
